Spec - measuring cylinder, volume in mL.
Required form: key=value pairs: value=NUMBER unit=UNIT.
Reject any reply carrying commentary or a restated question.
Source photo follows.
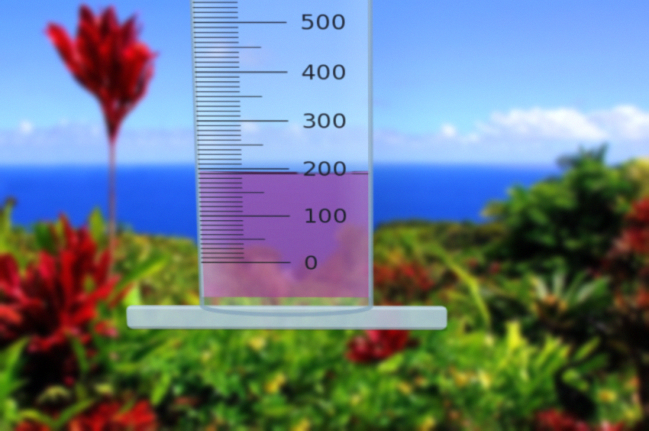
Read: value=190 unit=mL
